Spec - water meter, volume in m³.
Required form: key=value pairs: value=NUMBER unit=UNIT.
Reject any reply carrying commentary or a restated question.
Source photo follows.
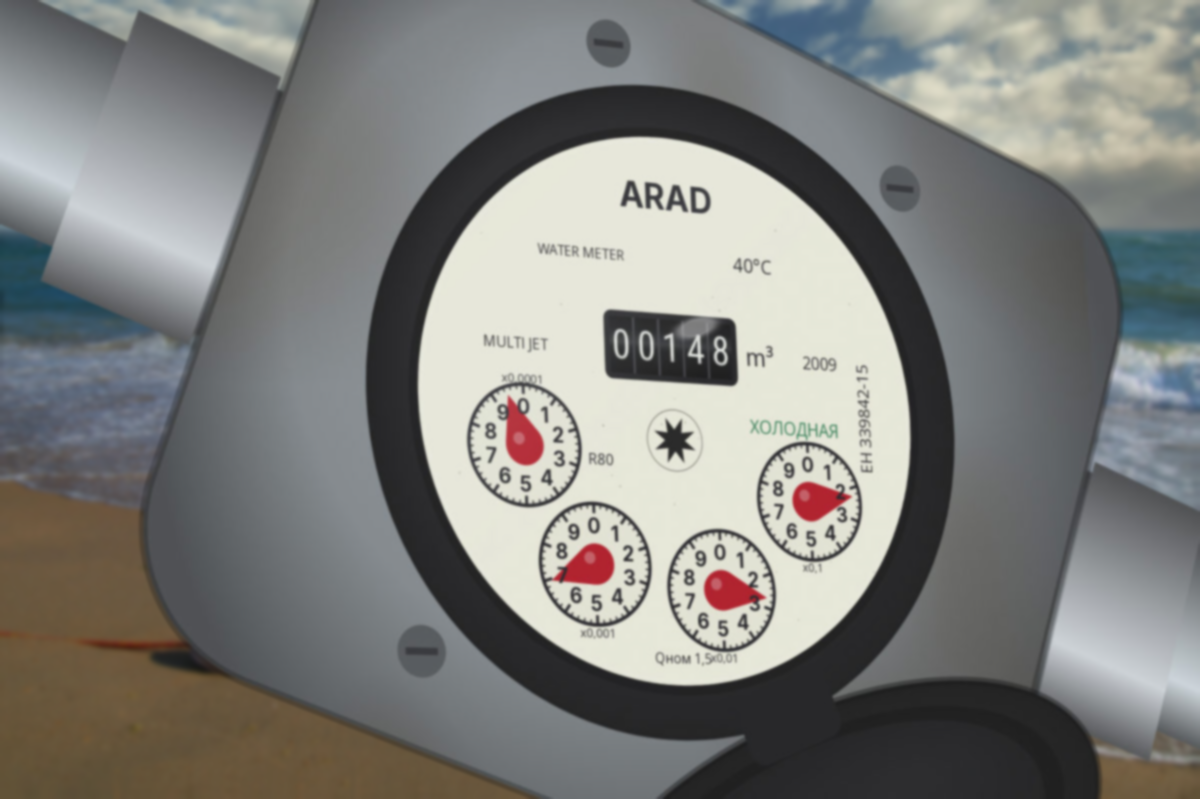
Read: value=148.2269 unit=m³
